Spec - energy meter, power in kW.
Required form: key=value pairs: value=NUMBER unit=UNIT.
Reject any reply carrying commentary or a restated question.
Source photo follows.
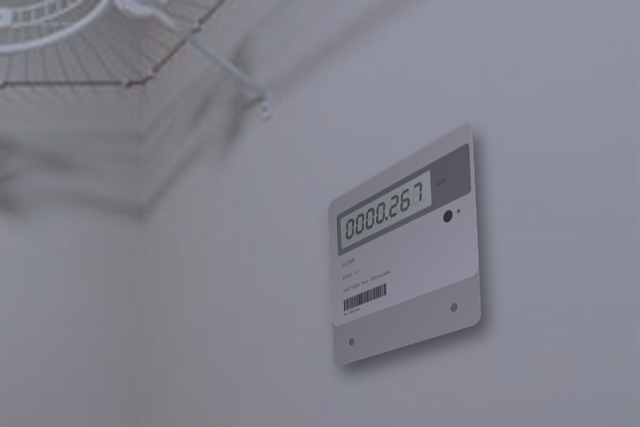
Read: value=0.267 unit=kW
